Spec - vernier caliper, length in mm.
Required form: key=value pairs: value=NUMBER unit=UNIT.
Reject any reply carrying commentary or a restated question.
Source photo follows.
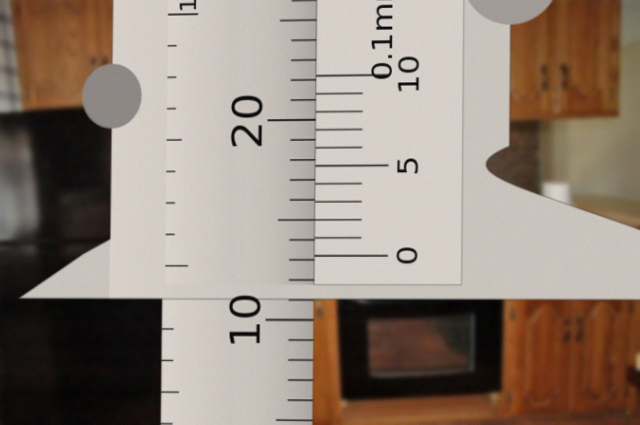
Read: value=13.2 unit=mm
